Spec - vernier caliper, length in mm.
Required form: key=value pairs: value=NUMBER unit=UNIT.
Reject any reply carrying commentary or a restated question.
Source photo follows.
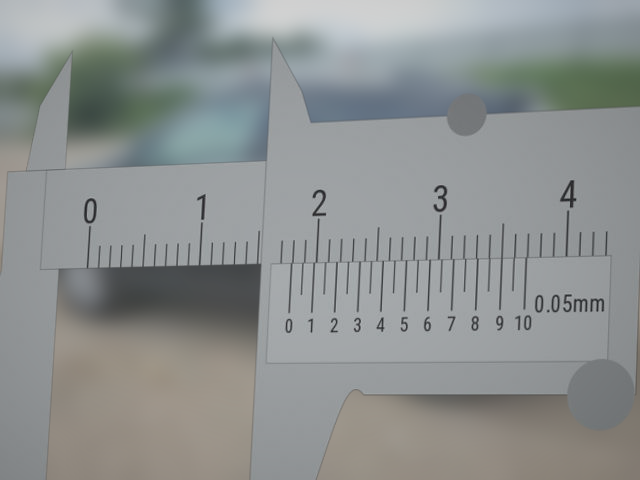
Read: value=17.9 unit=mm
